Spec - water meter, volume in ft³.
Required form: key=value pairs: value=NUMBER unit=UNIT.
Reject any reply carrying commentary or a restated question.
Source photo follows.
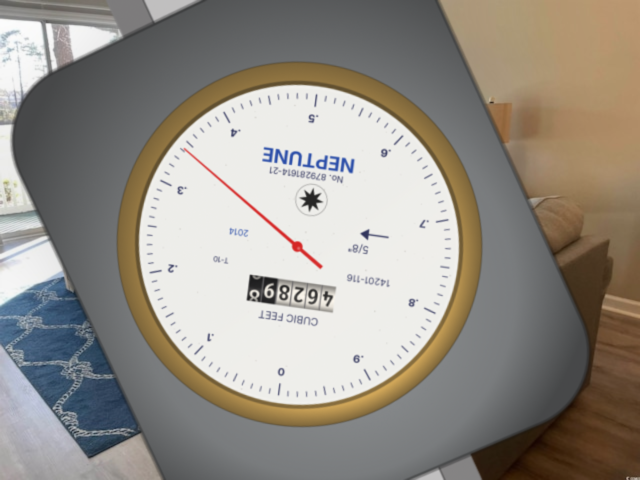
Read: value=462898.34 unit=ft³
